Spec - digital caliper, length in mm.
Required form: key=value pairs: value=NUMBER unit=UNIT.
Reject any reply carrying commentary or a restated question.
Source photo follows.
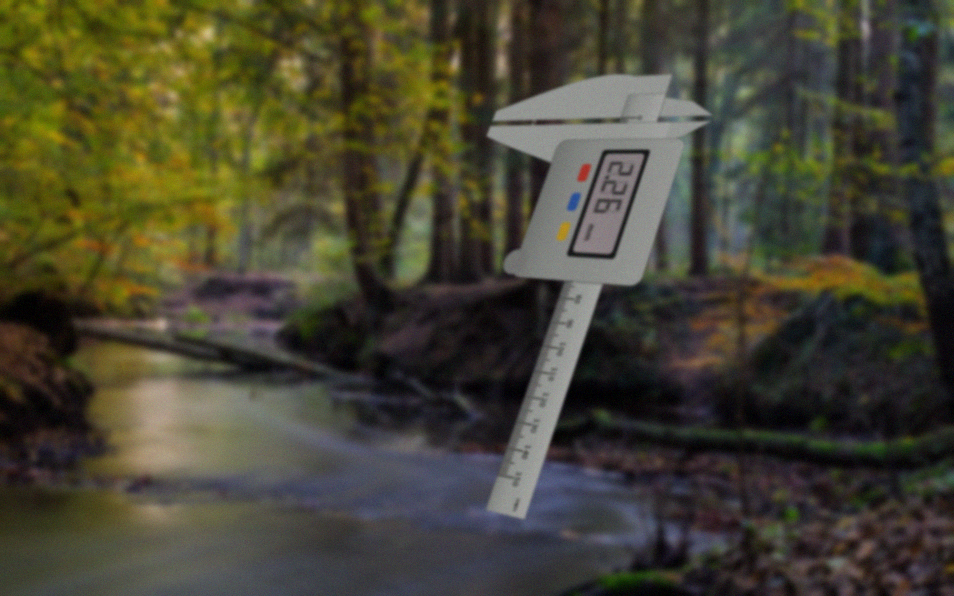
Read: value=2.26 unit=mm
